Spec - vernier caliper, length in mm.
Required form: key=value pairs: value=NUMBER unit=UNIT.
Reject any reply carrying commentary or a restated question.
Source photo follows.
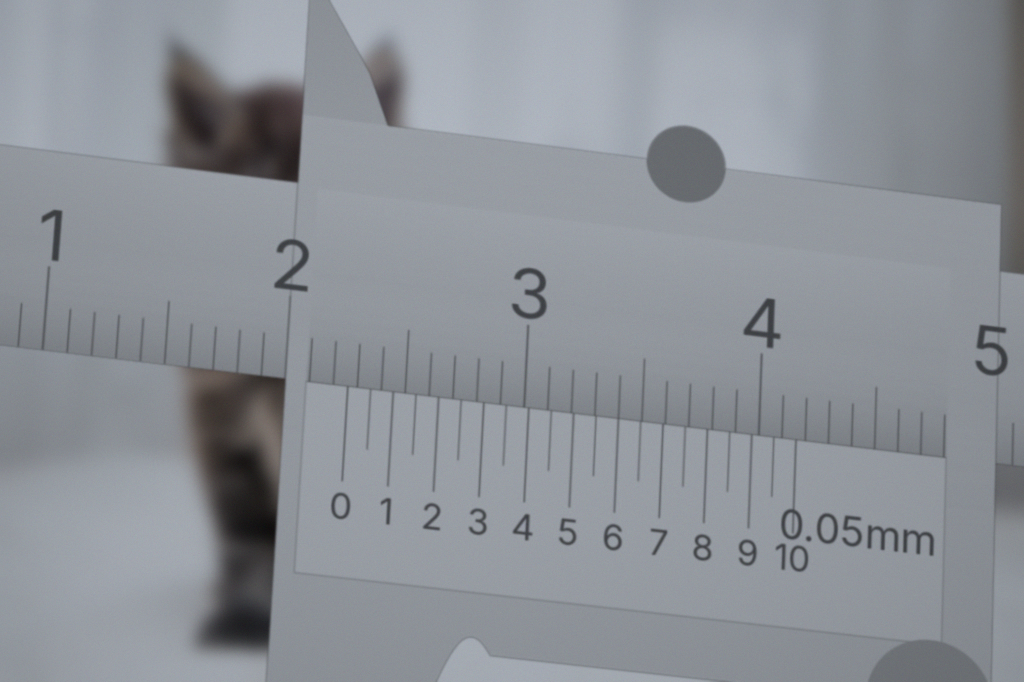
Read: value=22.6 unit=mm
